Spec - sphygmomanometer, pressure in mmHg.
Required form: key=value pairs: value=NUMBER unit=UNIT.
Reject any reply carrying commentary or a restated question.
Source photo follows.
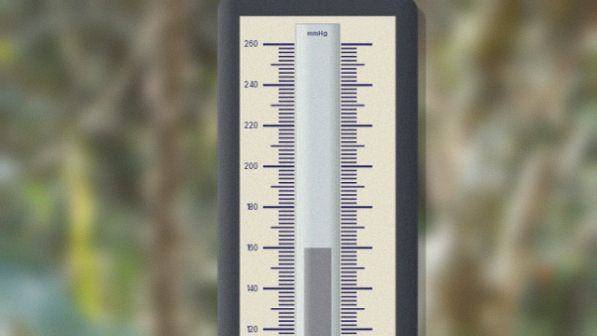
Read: value=160 unit=mmHg
